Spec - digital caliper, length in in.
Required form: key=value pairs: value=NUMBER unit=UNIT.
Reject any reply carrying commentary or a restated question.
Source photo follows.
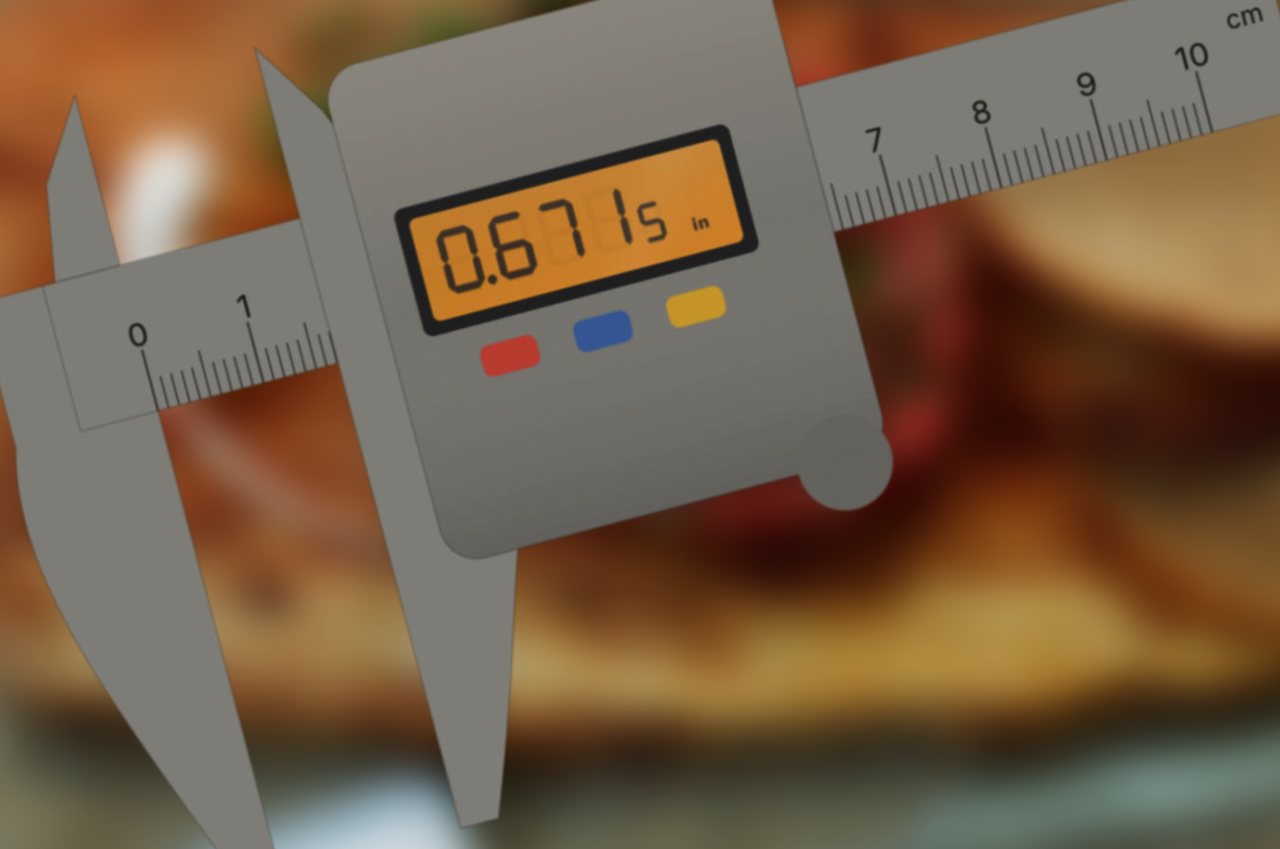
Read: value=0.6715 unit=in
